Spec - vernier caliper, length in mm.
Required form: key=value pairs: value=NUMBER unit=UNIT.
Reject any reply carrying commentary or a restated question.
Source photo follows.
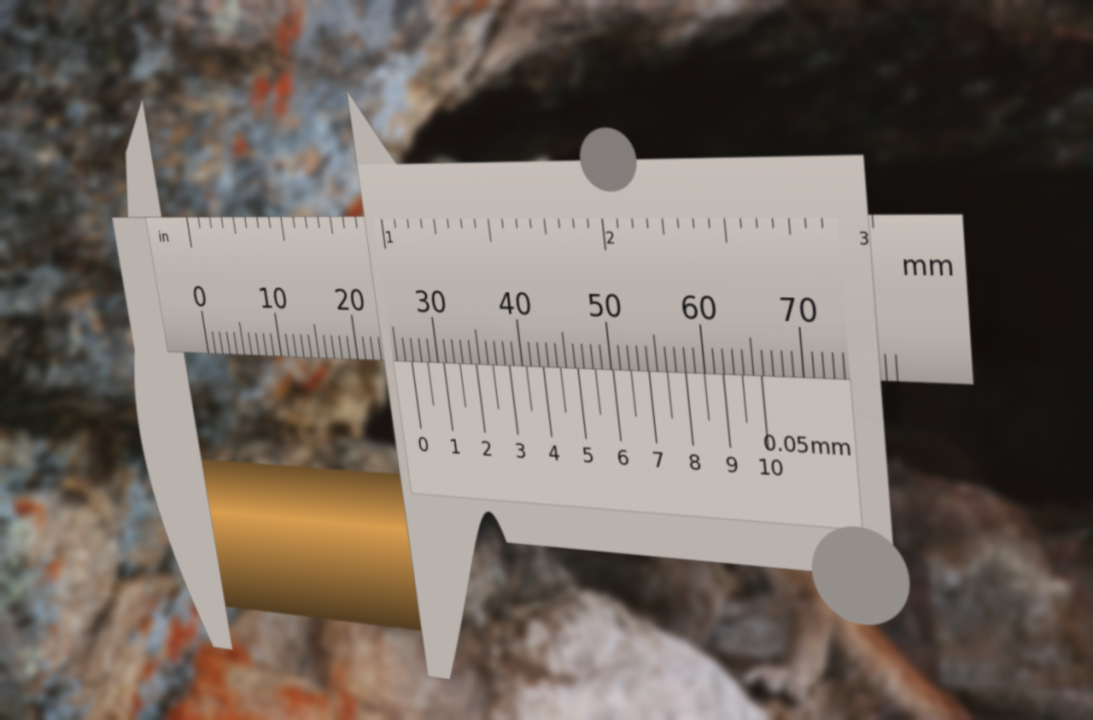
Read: value=26.8 unit=mm
